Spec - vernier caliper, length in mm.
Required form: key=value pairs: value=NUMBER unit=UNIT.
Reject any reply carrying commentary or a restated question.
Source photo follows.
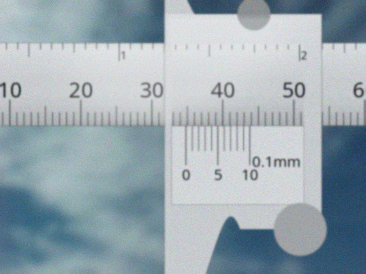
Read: value=34.8 unit=mm
